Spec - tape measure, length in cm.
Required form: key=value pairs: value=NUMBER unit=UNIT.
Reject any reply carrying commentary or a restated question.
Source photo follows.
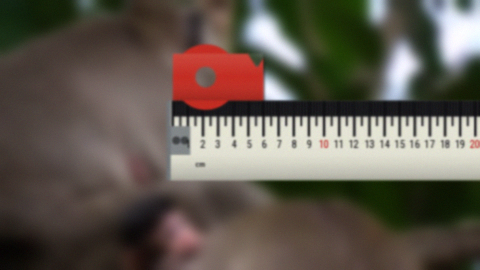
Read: value=6 unit=cm
